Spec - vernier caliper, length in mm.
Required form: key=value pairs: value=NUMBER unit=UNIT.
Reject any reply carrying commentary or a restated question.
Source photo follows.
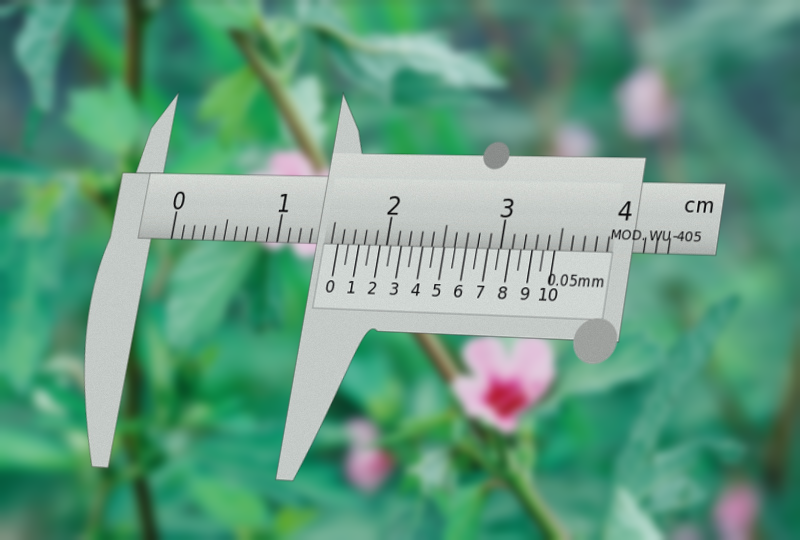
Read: value=15.6 unit=mm
